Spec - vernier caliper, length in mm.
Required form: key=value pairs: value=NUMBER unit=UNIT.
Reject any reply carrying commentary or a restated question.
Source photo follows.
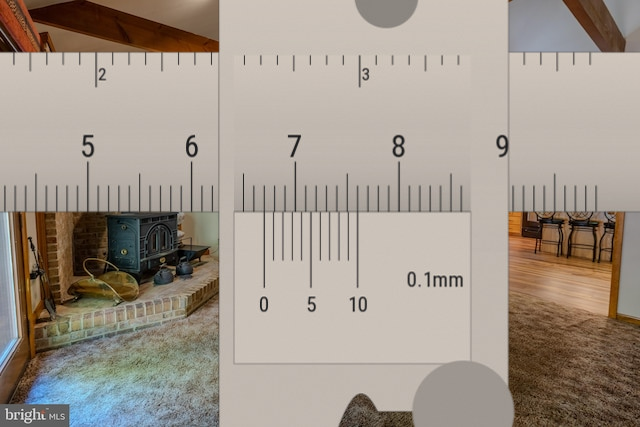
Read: value=67.0 unit=mm
